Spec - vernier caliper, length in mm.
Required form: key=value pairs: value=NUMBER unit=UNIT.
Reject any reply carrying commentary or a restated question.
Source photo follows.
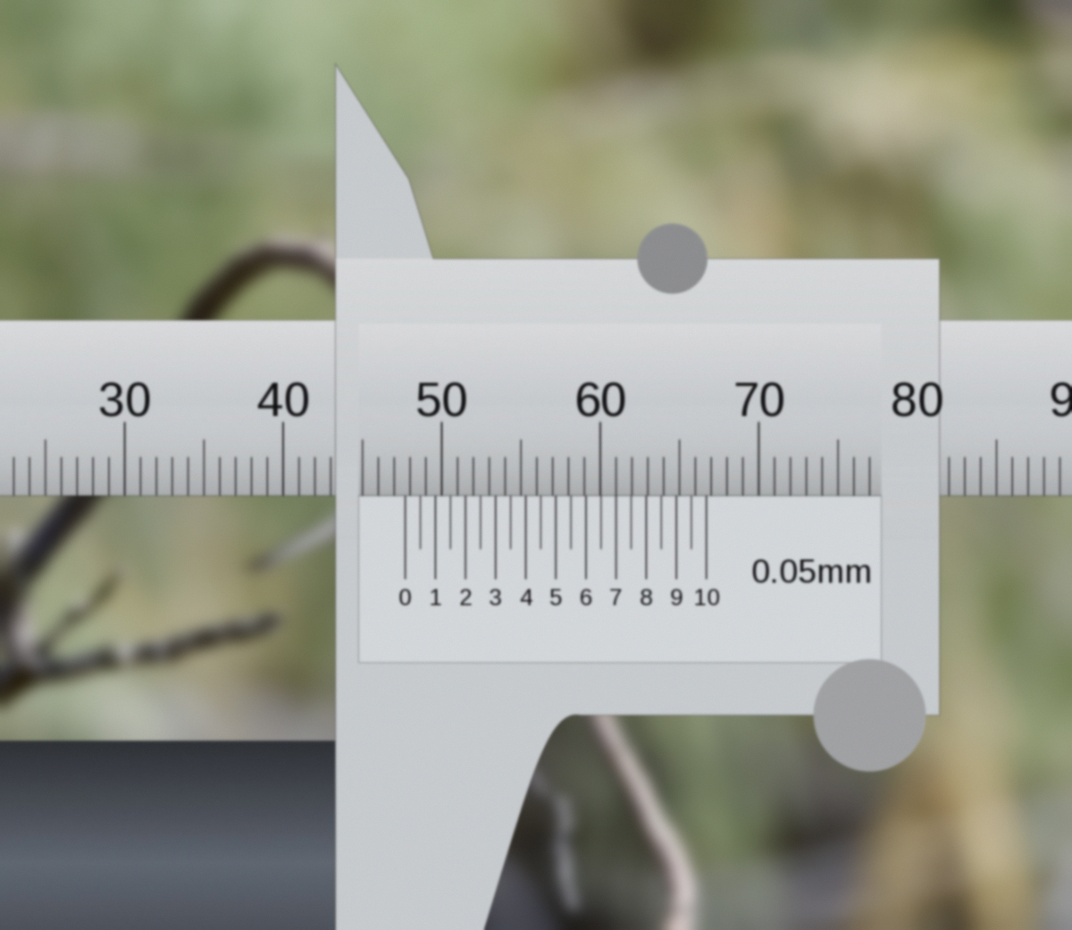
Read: value=47.7 unit=mm
